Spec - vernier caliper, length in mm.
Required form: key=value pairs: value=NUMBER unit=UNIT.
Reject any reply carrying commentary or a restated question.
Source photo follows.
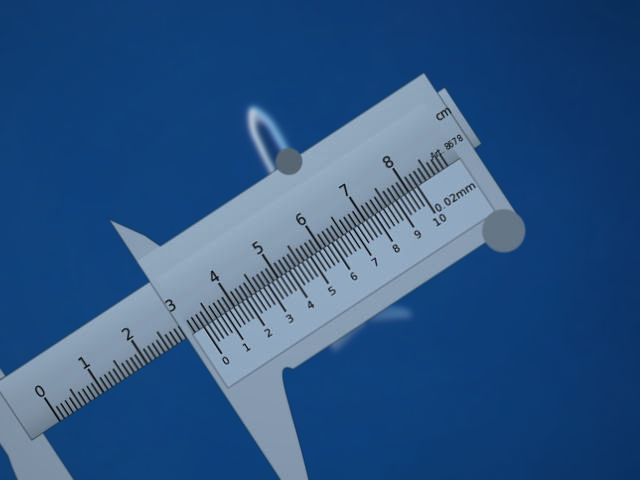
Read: value=33.0 unit=mm
